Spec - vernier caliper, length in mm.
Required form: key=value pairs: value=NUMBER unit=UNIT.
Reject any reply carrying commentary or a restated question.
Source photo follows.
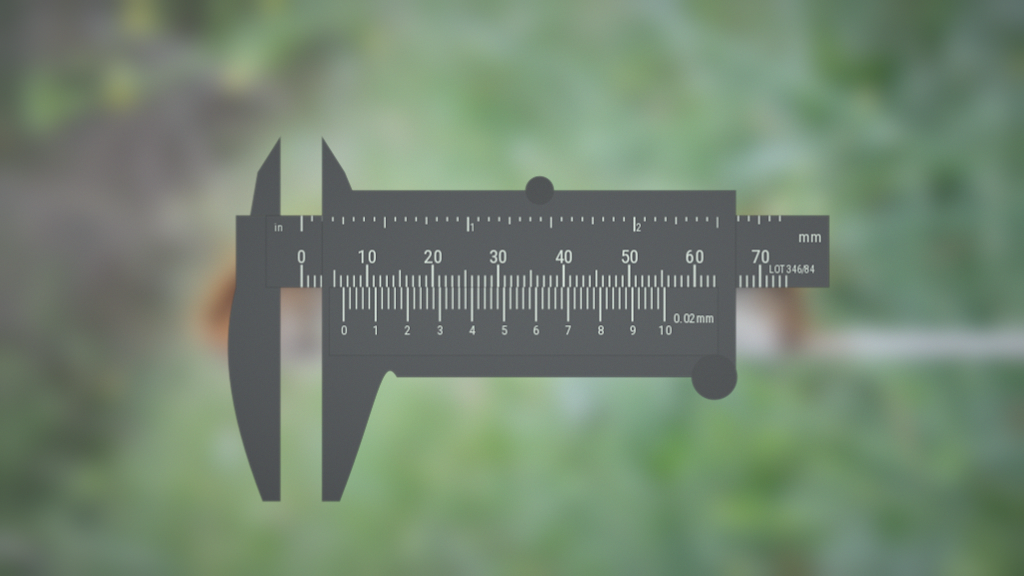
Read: value=6.4 unit=mm
